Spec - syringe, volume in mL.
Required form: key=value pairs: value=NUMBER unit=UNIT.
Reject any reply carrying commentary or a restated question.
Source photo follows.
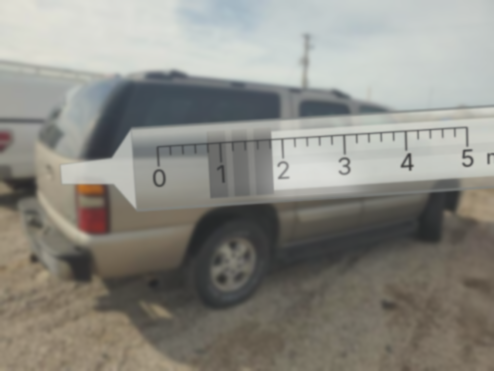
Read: value=0.8 unit=mL
